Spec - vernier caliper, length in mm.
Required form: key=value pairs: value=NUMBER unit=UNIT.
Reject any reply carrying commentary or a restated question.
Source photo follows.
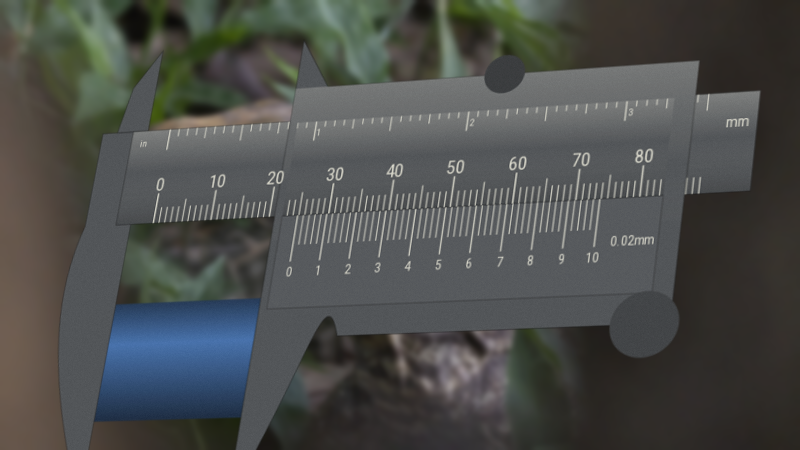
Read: value=24.8 unit=mm
